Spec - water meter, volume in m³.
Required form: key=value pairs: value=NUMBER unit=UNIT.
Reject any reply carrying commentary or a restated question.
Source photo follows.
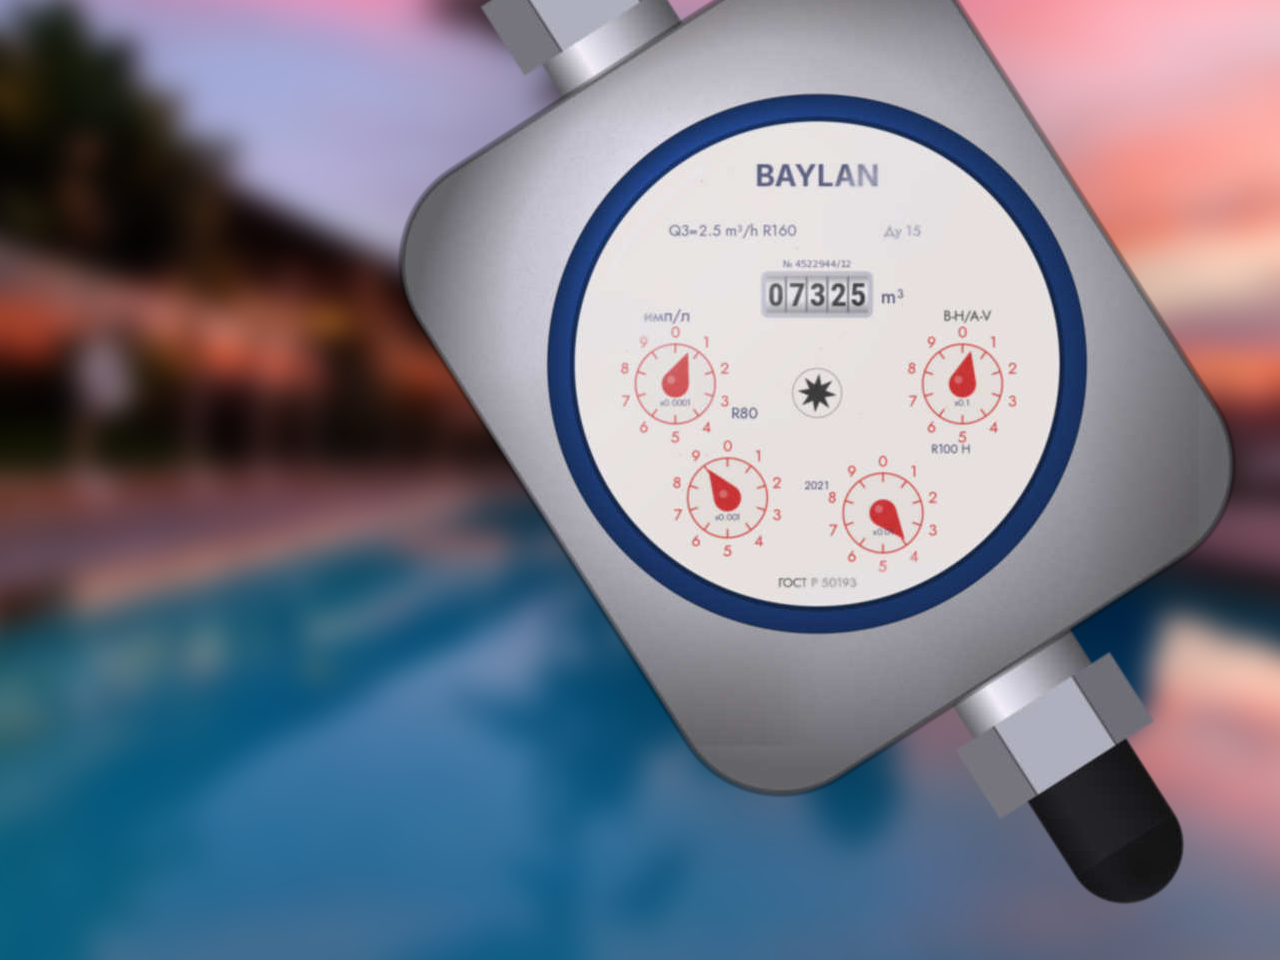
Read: value=7325.0390 unit=m³
